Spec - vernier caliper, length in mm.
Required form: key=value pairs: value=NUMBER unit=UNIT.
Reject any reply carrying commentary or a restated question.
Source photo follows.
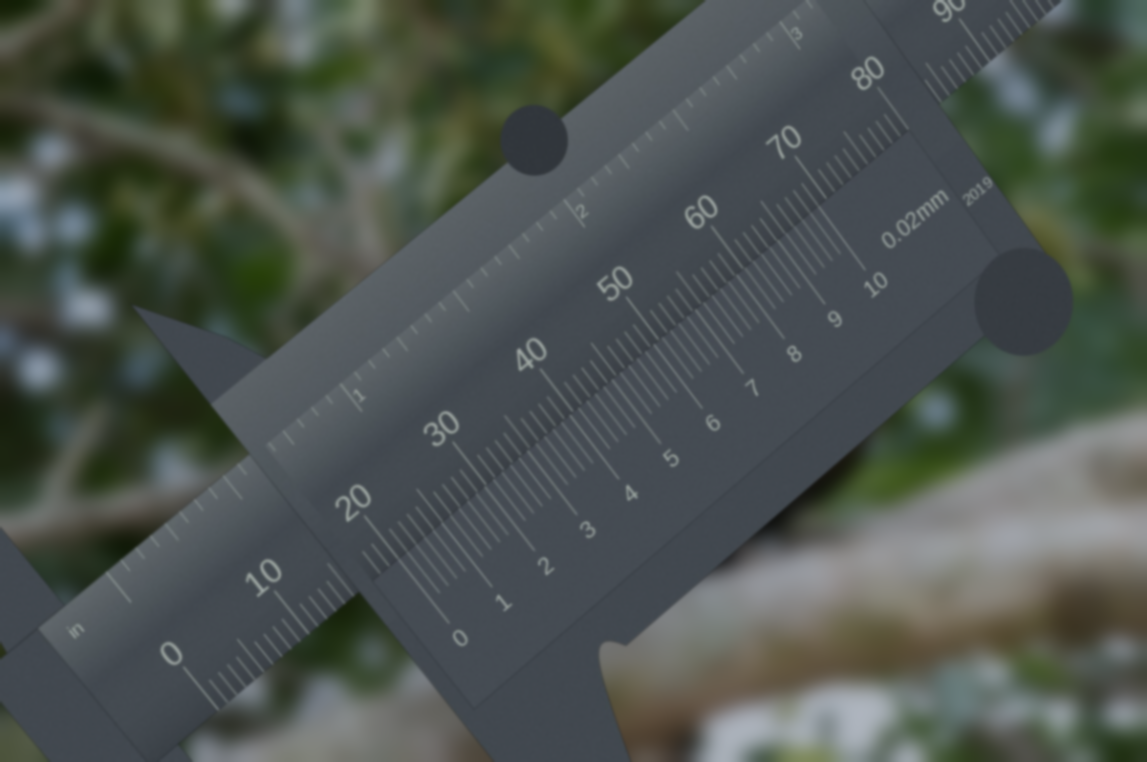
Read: value=20.0 unit=mm
